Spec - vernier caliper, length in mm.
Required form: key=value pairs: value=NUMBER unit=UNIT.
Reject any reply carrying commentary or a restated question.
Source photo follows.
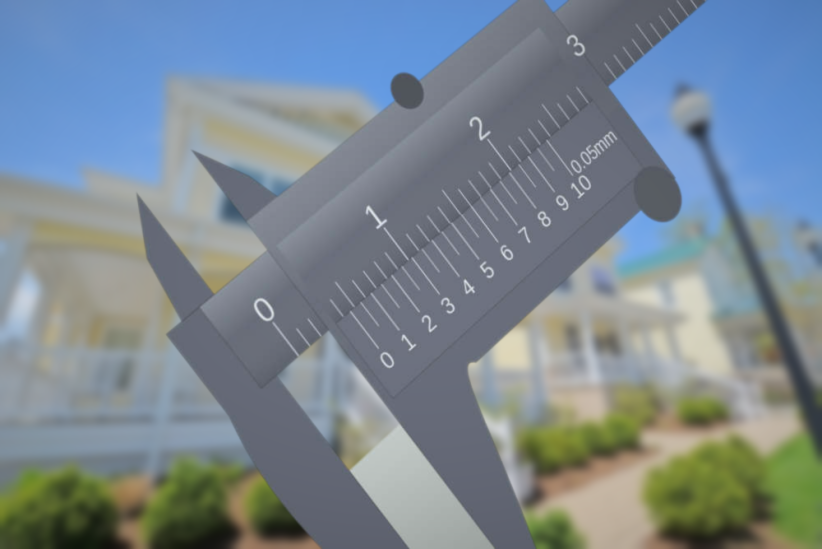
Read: value=4.6 unit=mm
